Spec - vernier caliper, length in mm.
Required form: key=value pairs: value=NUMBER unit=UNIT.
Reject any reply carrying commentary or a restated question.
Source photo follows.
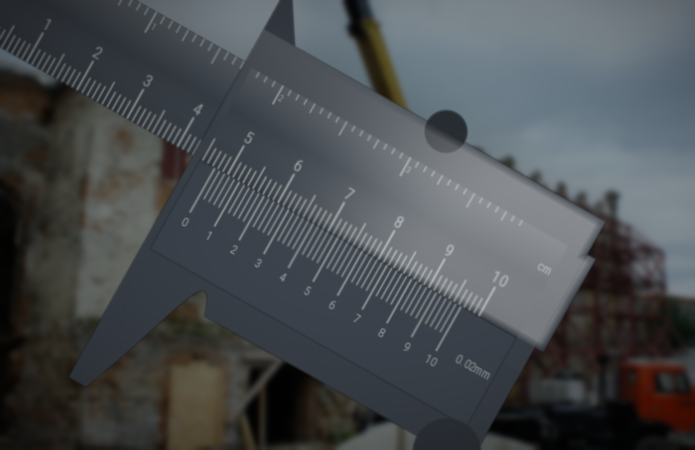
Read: value=47.5 unit=mm
